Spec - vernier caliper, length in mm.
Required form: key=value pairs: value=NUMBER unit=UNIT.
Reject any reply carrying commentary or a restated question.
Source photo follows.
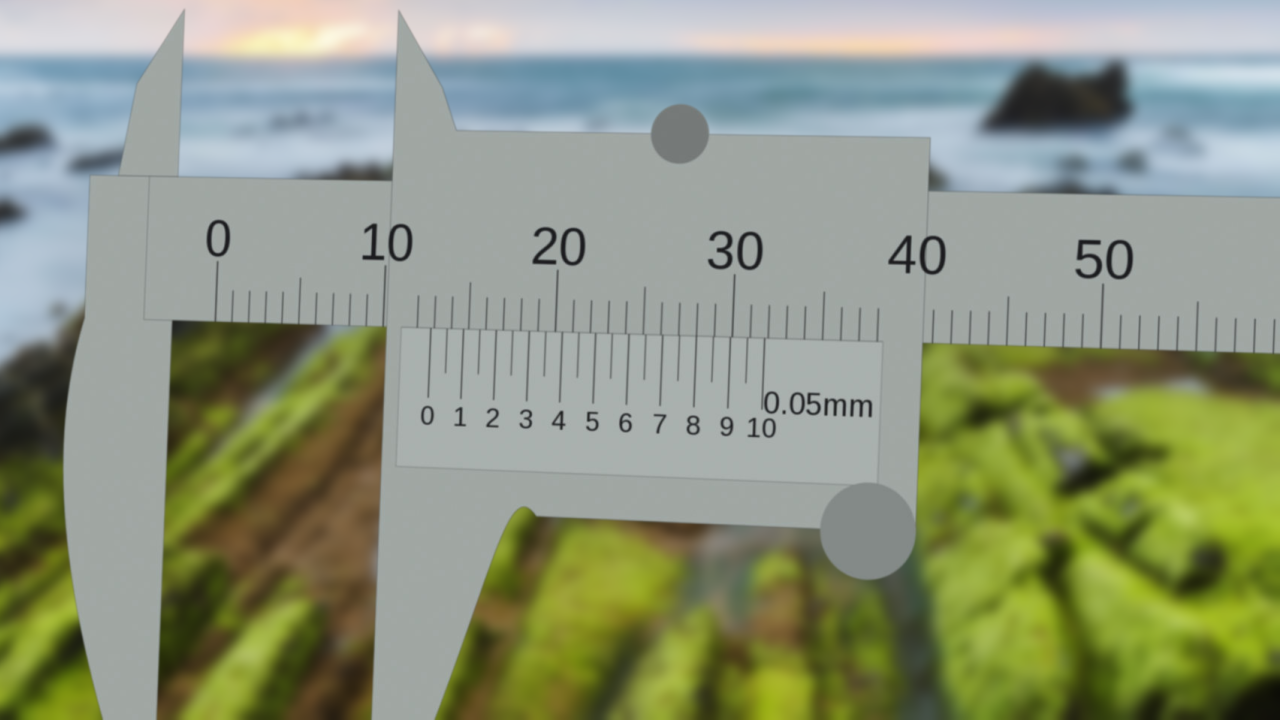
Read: value=12.8 unit=mm
